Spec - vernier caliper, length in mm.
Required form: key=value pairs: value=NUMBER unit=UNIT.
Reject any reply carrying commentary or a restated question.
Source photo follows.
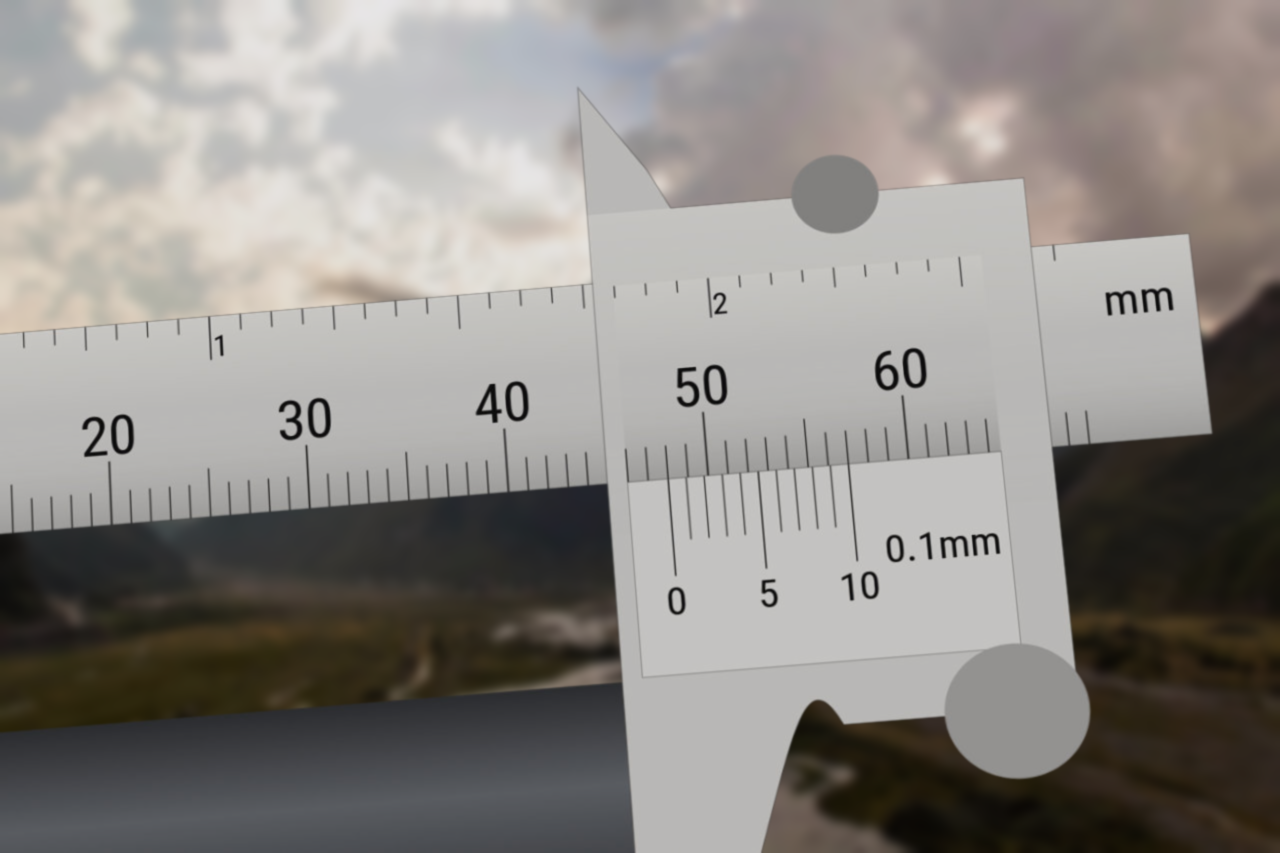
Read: value=48.0 unit=mm
